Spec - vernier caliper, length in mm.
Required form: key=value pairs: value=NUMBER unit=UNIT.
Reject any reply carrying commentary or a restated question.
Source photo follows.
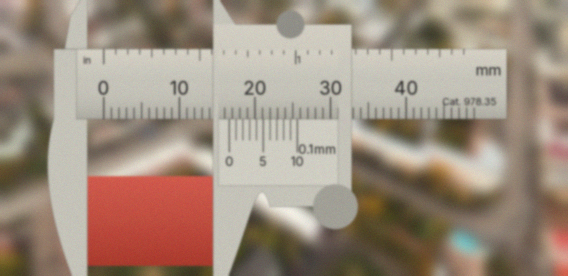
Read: value=16.6 unit=mm
